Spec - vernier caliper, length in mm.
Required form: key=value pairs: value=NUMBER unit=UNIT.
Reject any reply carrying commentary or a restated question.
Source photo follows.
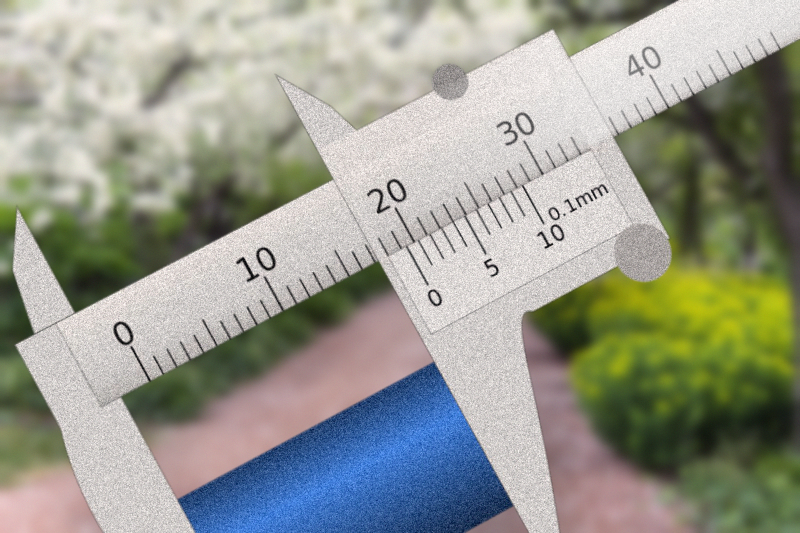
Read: value=19.4 unit=mm
